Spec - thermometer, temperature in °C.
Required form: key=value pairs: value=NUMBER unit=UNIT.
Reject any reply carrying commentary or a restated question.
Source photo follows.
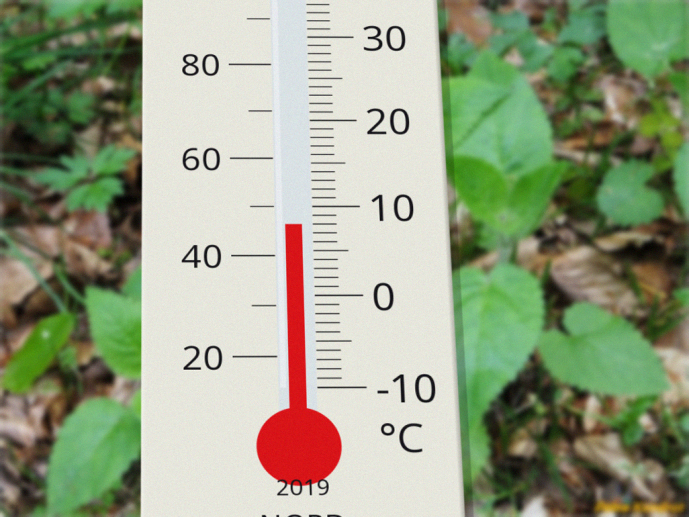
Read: value=8 unit=°C
